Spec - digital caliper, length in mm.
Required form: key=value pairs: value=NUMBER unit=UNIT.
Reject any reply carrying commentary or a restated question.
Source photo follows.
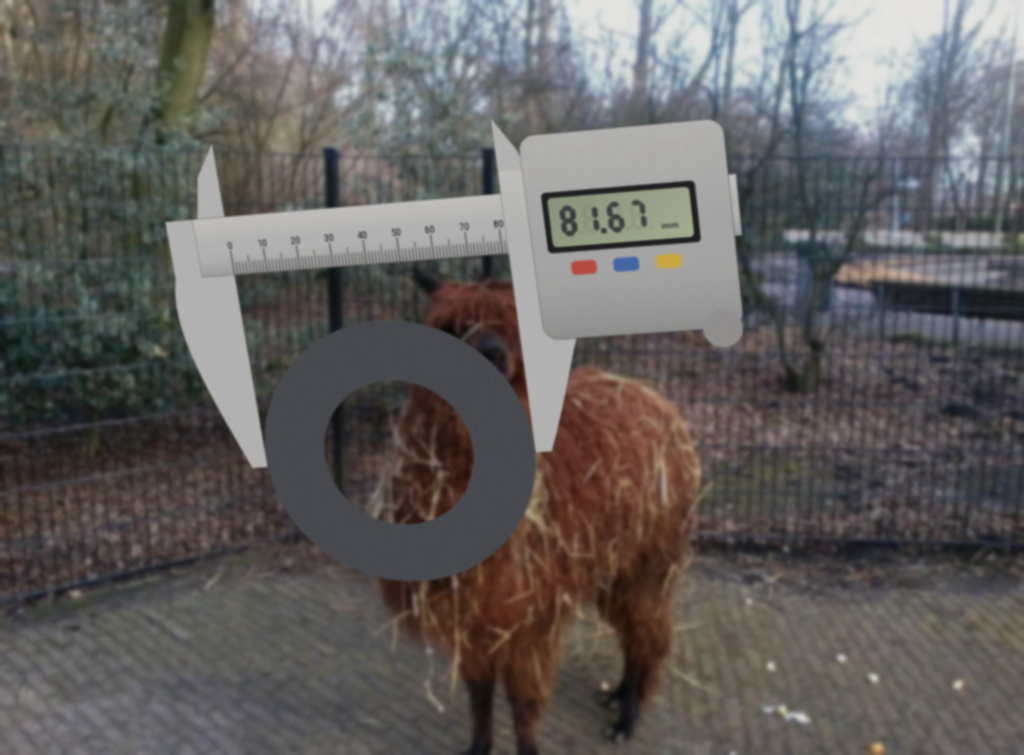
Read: value=81.67 unit=mm
